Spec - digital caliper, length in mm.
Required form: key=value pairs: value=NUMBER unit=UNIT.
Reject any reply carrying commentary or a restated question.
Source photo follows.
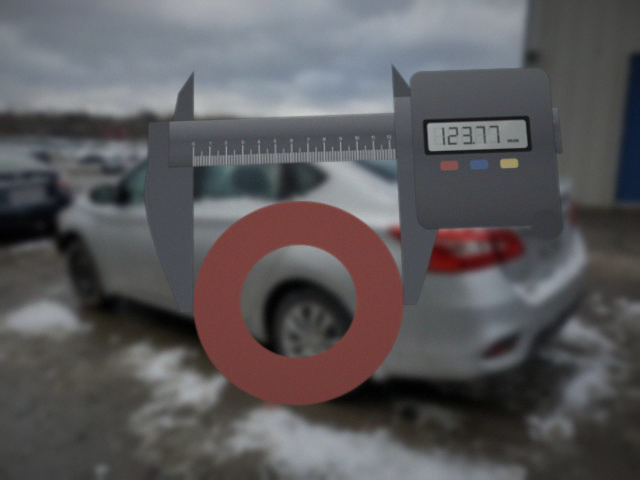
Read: value=123.77 unit=mm
